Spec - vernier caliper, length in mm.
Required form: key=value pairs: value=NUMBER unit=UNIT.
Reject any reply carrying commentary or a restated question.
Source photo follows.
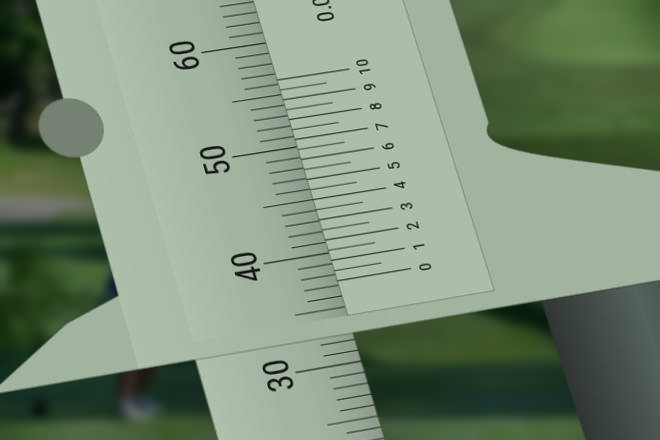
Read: value=37.4 unit=mm
